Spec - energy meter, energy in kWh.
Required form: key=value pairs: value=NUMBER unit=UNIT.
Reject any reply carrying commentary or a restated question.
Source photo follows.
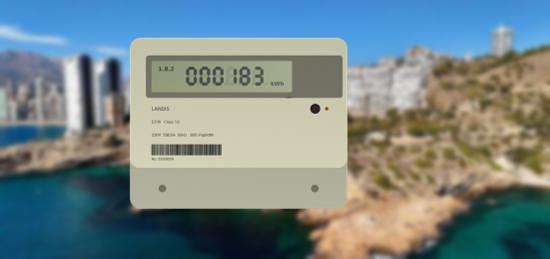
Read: value=183 unit=kWh
